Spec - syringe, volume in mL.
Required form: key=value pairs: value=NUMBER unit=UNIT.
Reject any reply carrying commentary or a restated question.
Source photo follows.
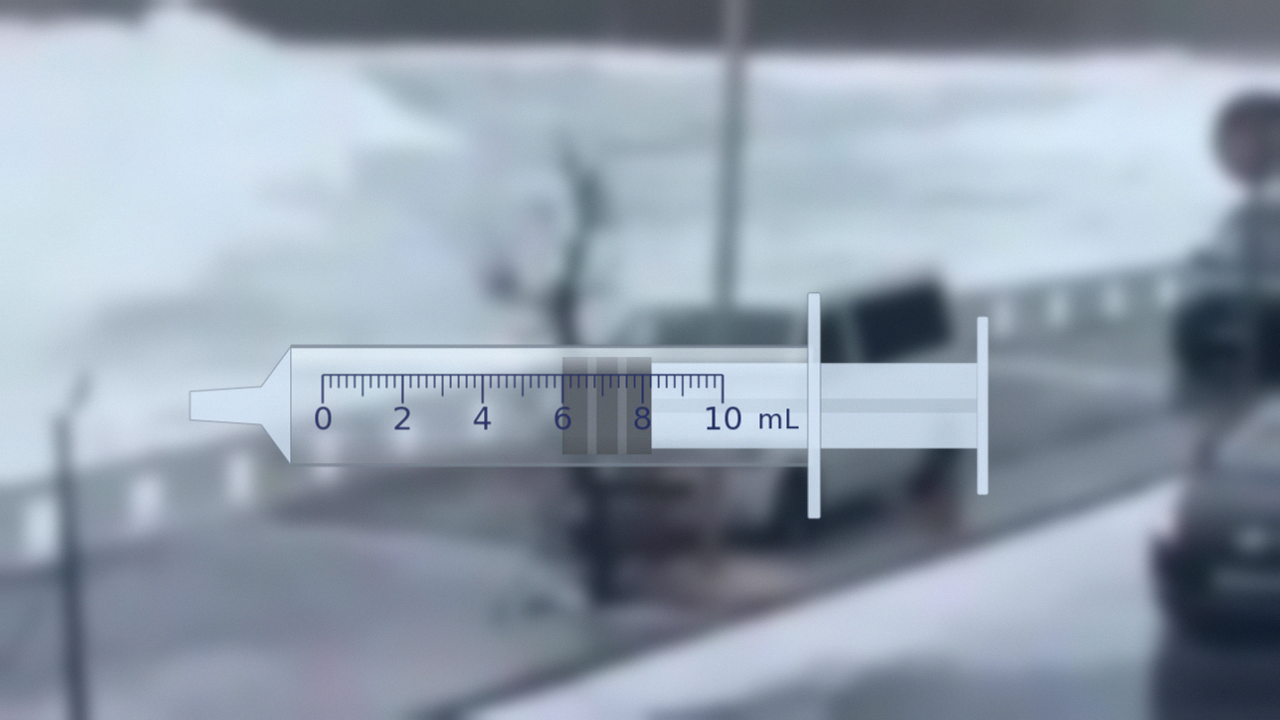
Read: value=6 unit=mL
